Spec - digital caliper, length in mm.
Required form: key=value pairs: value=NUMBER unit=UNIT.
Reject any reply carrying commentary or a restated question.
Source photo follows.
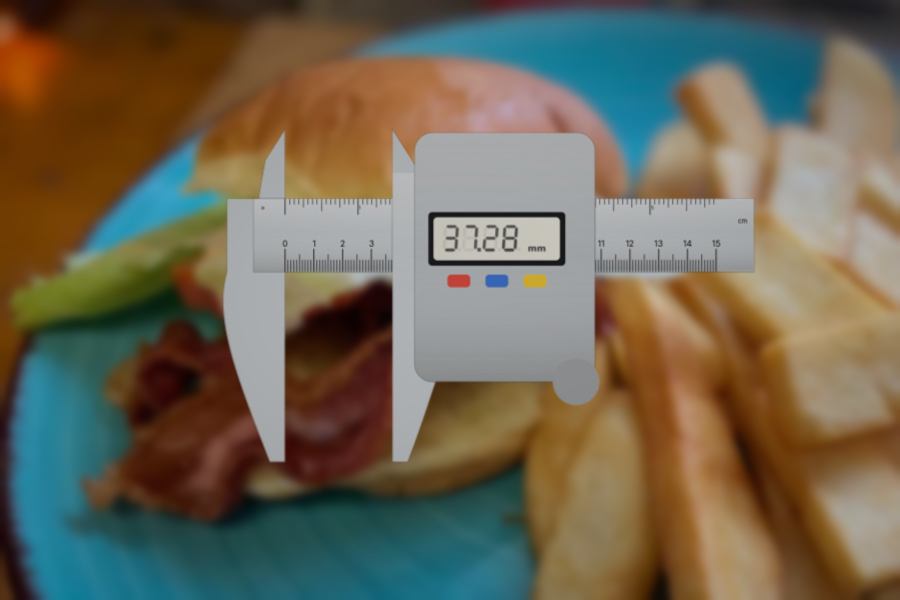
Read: value=37.28 unit=mm
